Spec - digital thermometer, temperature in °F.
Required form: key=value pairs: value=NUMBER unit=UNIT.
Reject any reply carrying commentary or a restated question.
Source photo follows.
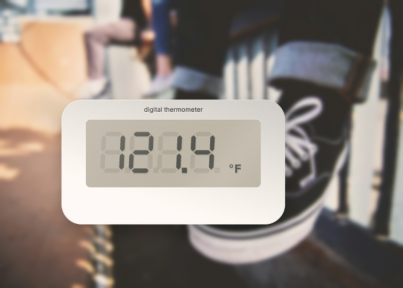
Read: value=121.4 unit=°F
